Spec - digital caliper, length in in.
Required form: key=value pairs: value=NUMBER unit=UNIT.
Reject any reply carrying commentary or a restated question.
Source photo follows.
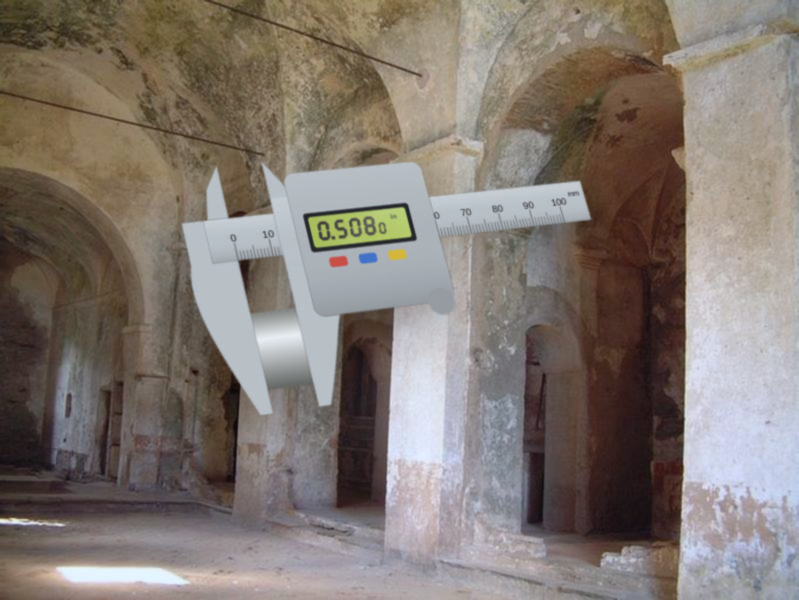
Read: value=0.5080 unit=in
